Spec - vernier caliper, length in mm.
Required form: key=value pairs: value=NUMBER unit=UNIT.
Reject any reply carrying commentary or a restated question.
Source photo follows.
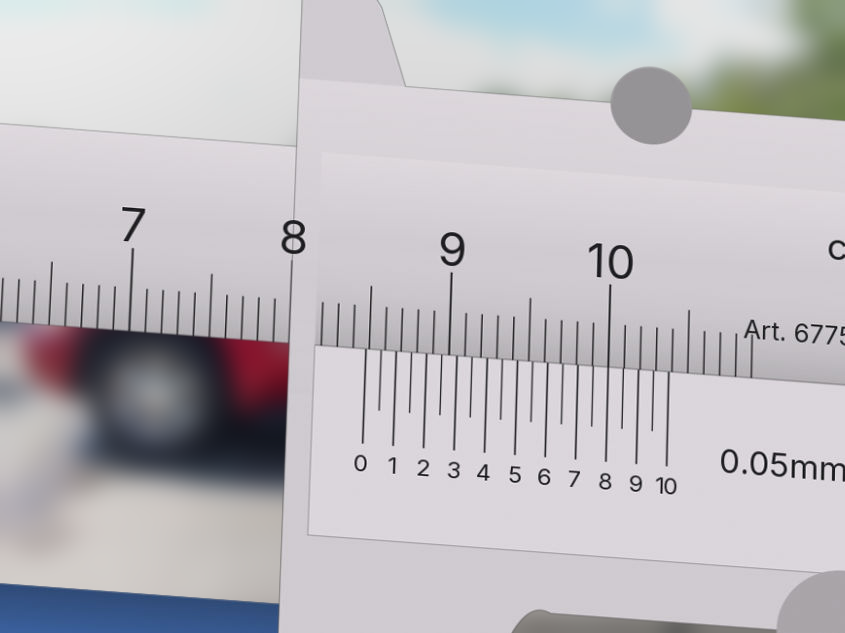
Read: value=84.8 unit=mm
